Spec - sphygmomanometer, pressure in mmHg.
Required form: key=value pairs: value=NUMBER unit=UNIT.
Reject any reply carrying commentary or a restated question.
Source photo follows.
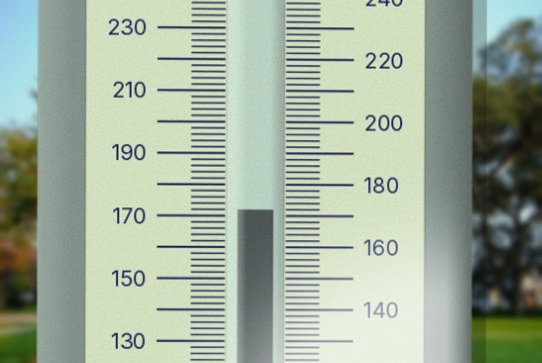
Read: value=172 unit=mmHg
